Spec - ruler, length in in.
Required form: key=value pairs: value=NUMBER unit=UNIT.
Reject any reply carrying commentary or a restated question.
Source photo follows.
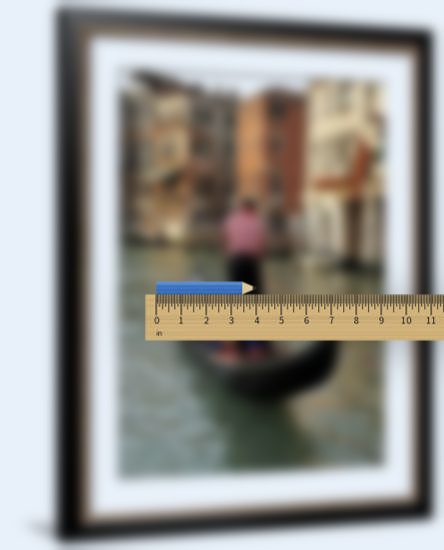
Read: value=4 unit=in
